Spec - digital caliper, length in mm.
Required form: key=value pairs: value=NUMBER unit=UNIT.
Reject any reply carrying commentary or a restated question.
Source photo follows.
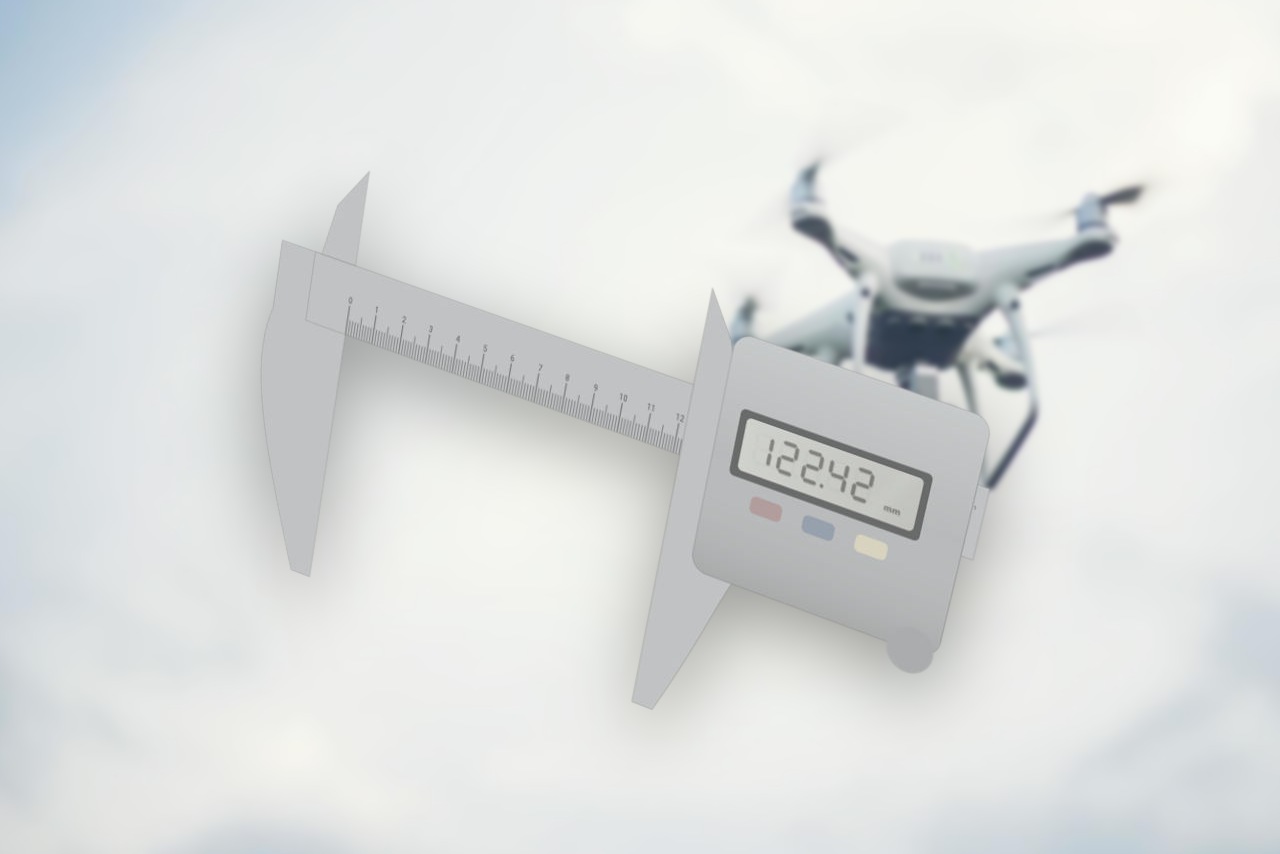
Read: value=122.42 unit=mm
